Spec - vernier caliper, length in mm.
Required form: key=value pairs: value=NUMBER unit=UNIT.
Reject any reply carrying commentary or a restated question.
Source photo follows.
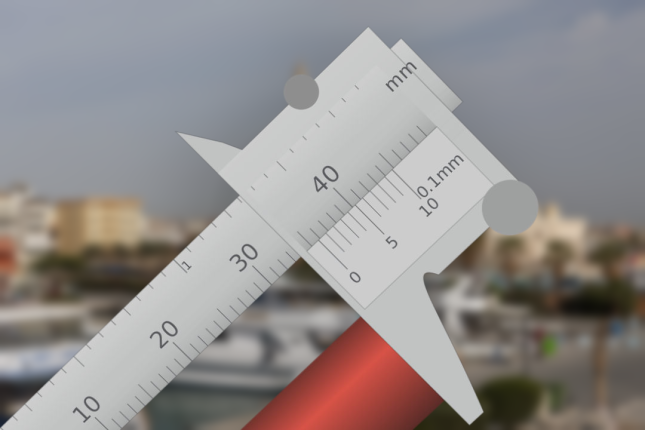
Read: value=35.8 unit=mm
